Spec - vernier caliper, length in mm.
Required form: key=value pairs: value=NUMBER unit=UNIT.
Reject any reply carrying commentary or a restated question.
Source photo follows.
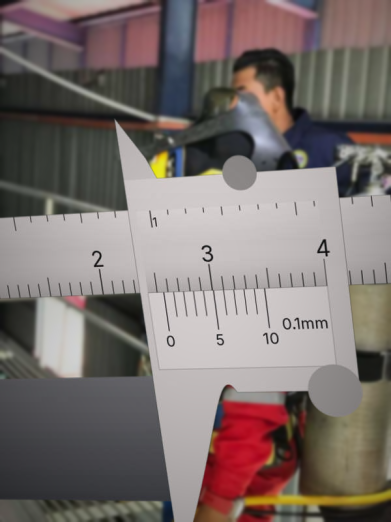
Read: value=25.6 unit=mm
